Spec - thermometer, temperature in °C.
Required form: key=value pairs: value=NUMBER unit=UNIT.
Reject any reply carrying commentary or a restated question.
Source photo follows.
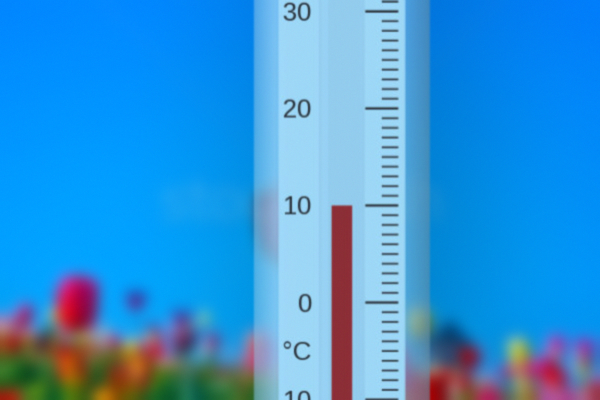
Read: value=10 unit=°C
